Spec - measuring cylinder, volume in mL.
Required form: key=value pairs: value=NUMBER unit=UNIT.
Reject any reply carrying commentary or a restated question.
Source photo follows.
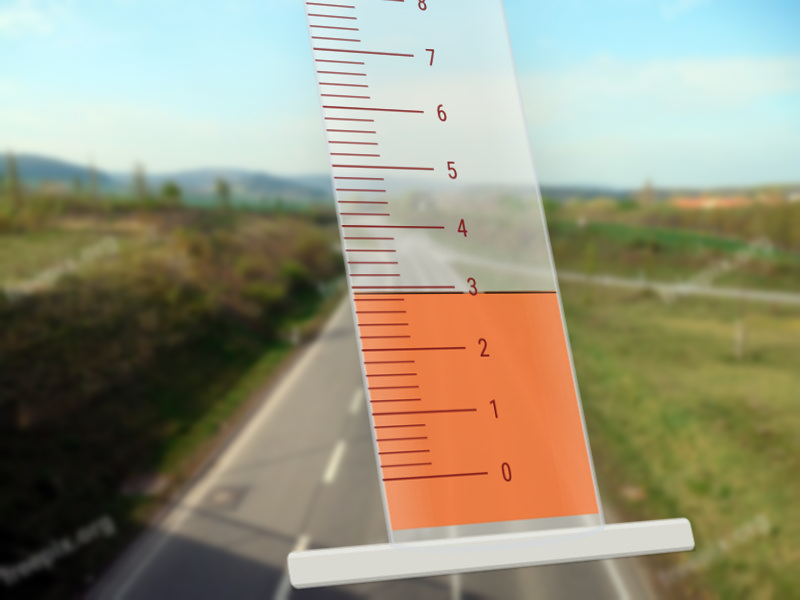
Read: value=2.9 unit=mL
